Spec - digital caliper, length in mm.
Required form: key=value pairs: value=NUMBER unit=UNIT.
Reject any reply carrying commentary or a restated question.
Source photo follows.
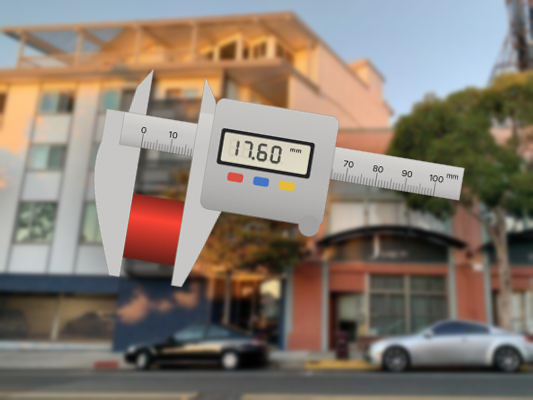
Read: value=17.60 unit=mm
